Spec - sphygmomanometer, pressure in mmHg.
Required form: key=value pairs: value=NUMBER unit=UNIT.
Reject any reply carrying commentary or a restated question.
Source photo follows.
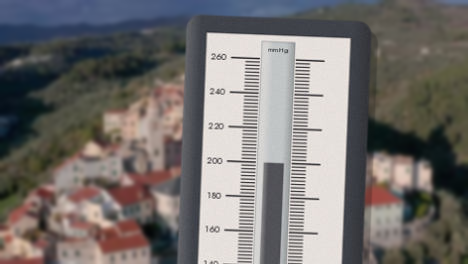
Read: value=200 unit=mmHg
